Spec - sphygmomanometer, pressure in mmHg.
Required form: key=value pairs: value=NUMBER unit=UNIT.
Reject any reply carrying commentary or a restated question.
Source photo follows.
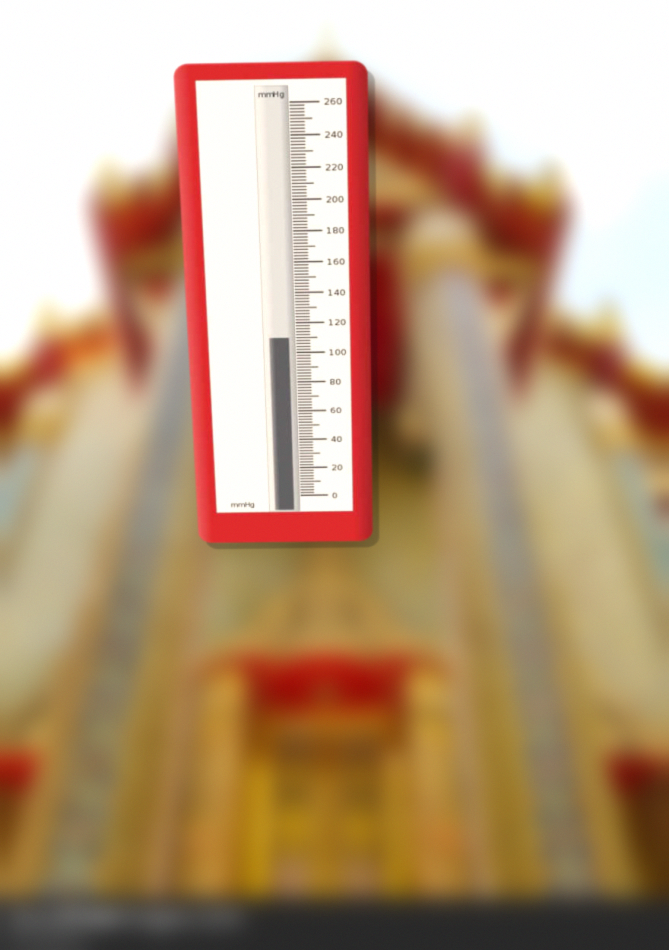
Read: value=110 unit=mmHg
